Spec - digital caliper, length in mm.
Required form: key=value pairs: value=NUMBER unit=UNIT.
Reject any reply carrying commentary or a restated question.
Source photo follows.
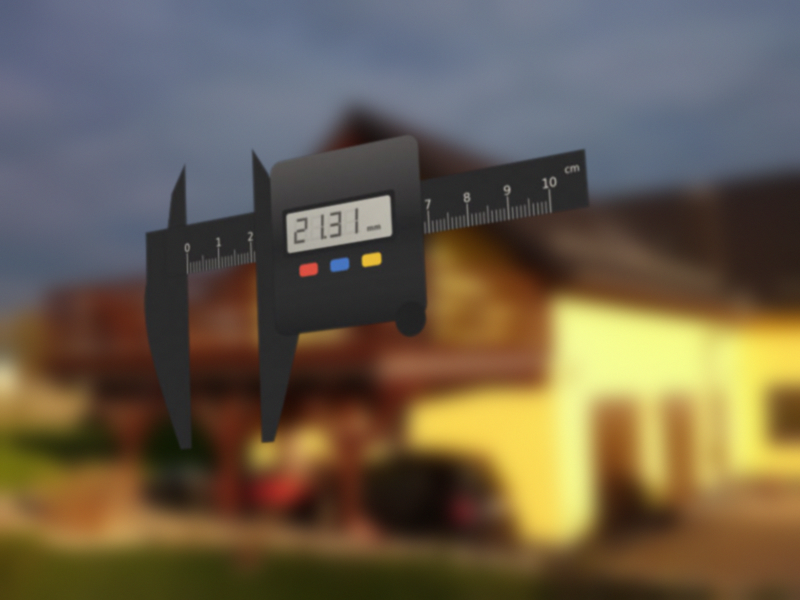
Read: value=21.31 unit=mm
